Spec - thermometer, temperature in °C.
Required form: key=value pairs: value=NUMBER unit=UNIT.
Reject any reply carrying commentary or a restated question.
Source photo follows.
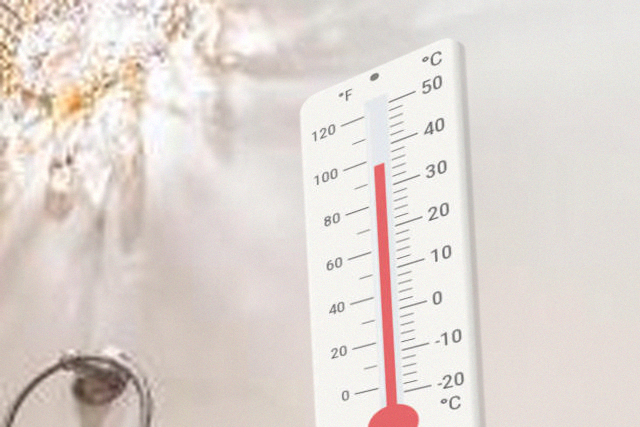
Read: value=36 unit=°C
